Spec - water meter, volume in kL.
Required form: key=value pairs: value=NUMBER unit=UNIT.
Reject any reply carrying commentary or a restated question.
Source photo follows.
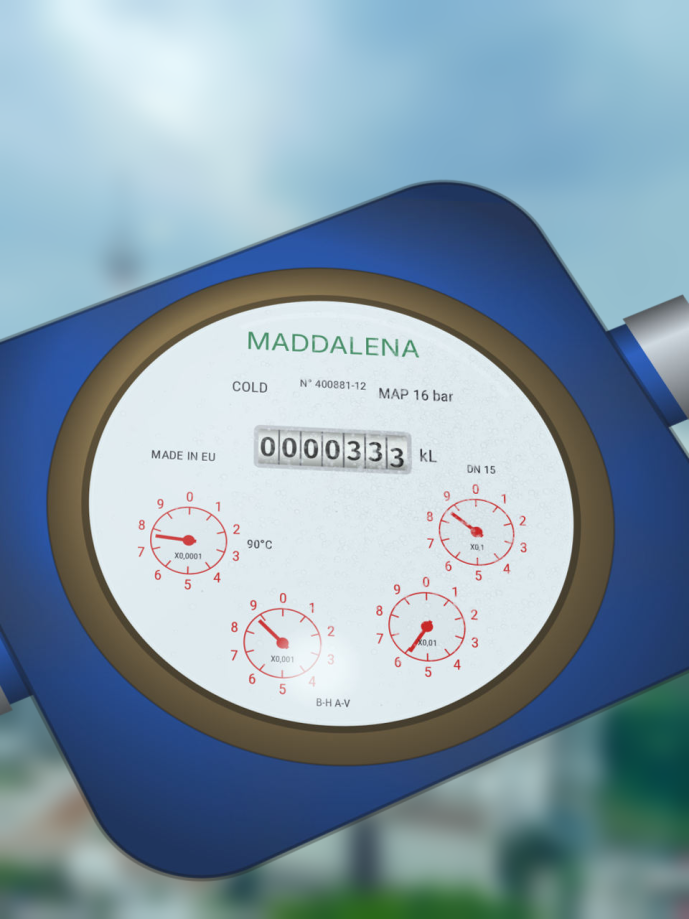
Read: value=332.8587 unit=kL
